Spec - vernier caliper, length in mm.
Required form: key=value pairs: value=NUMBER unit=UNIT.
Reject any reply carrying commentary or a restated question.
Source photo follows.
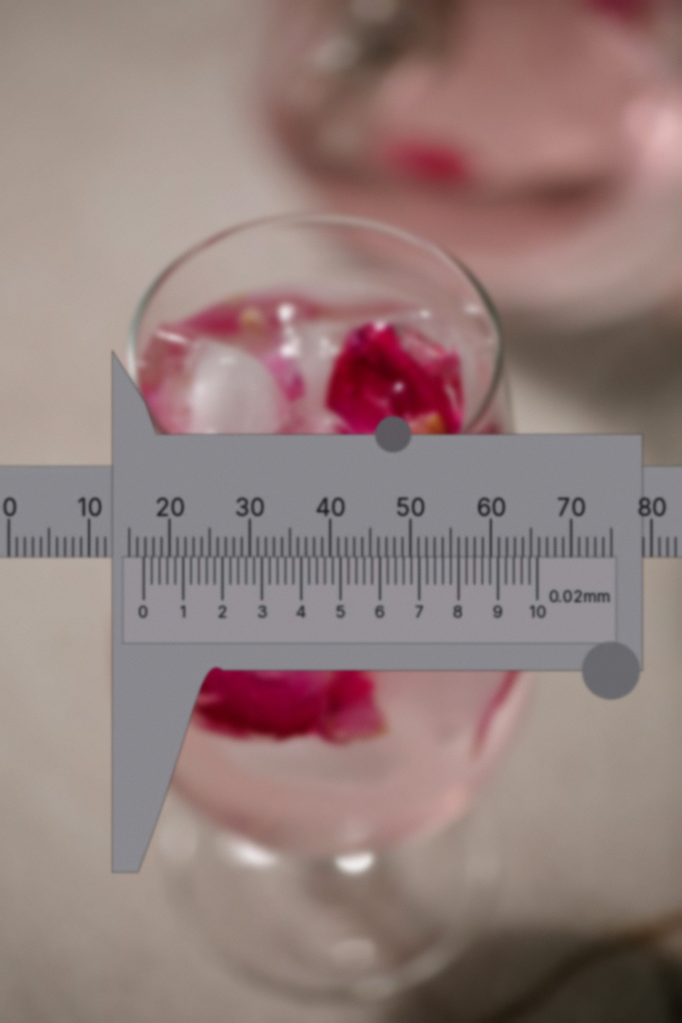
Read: value=16.8 unit=mm
